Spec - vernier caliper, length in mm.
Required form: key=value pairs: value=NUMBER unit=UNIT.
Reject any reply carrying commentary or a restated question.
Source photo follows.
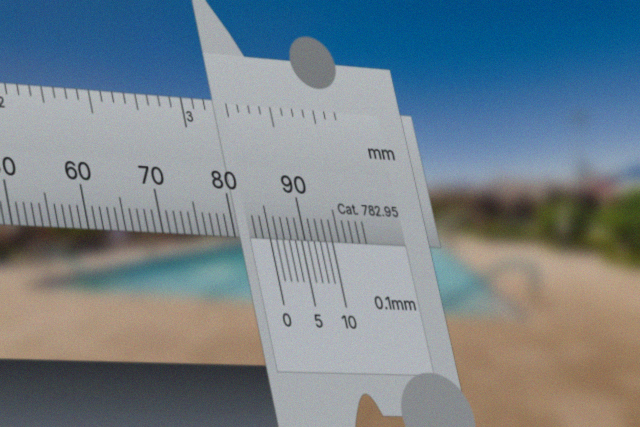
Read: value=85.0 unit=mm
